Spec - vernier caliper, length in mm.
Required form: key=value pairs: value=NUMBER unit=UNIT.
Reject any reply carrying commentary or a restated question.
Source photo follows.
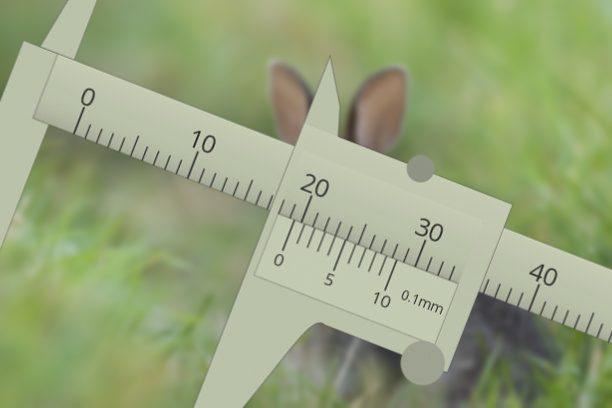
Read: value=19.4 unit=mm
